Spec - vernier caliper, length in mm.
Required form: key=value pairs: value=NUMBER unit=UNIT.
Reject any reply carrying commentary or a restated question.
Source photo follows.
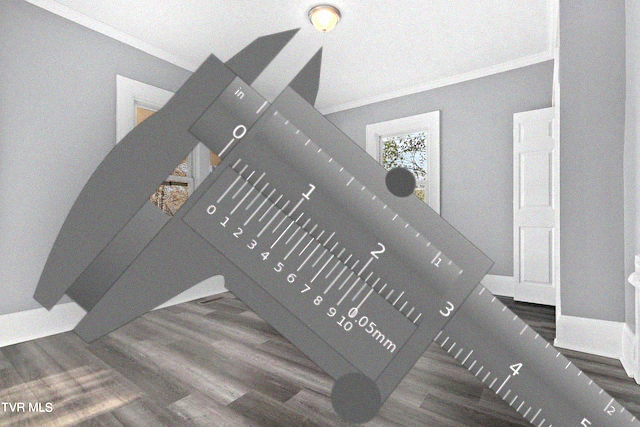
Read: value=3.2 unit=mm
